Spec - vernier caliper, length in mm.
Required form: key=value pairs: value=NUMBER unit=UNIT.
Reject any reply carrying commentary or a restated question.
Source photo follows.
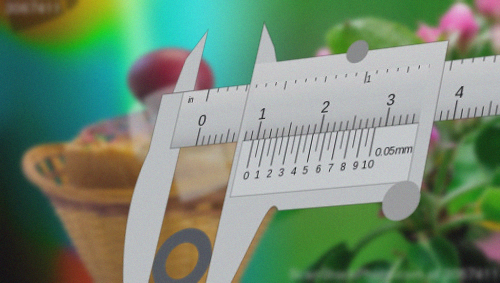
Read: value=9.4 unit=mm
